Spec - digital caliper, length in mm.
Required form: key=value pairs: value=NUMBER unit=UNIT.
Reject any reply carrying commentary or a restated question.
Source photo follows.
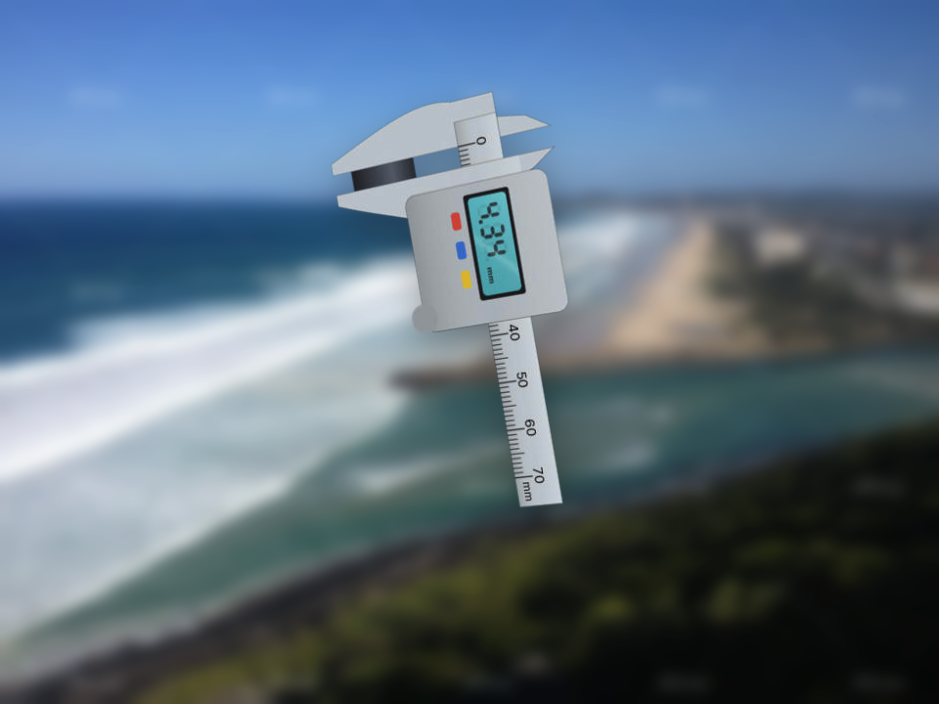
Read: value=4.34 unit=mm
